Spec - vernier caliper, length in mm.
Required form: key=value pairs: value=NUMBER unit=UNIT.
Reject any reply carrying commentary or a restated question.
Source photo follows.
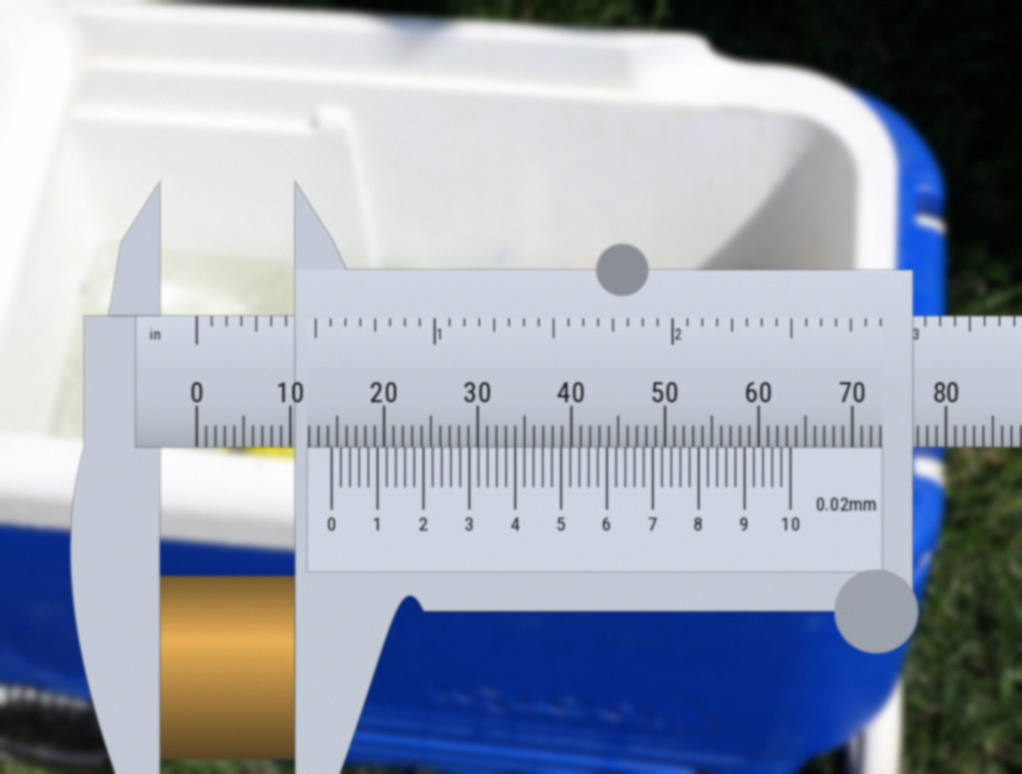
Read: value=14.4 unit=mm
